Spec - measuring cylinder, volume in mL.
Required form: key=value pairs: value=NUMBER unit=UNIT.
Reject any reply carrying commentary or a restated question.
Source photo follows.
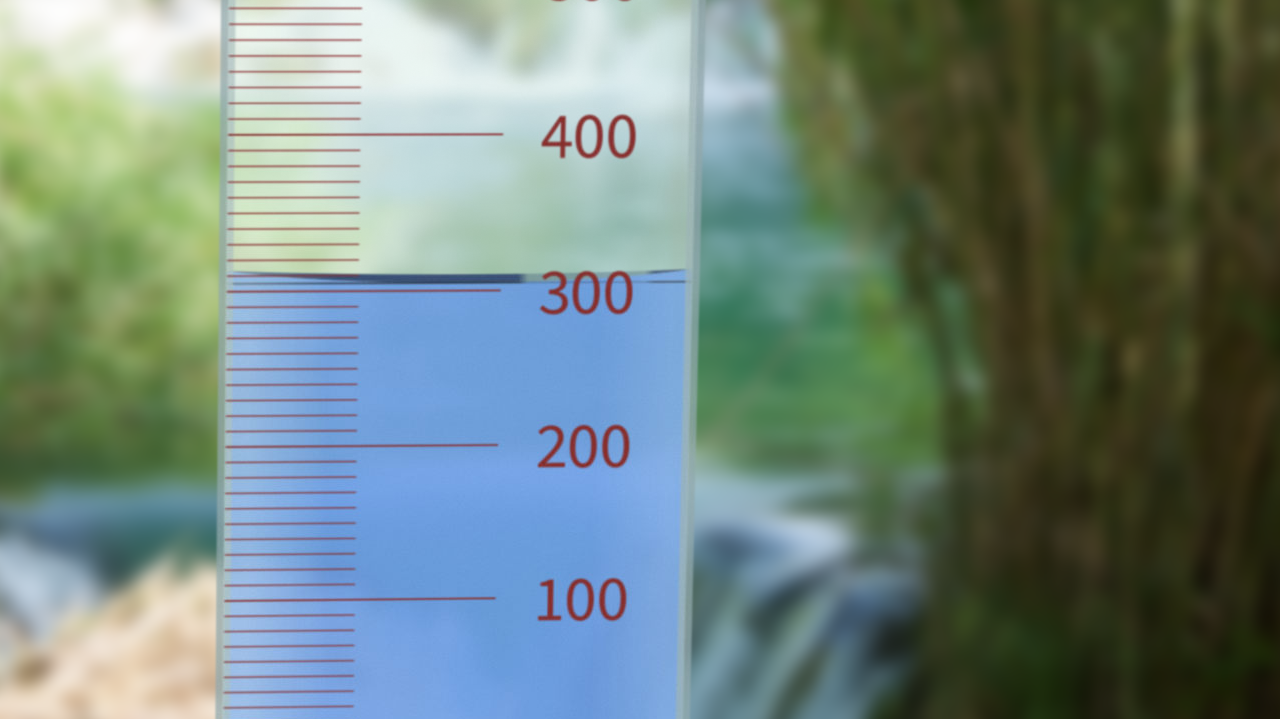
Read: value=305 unit=mL
